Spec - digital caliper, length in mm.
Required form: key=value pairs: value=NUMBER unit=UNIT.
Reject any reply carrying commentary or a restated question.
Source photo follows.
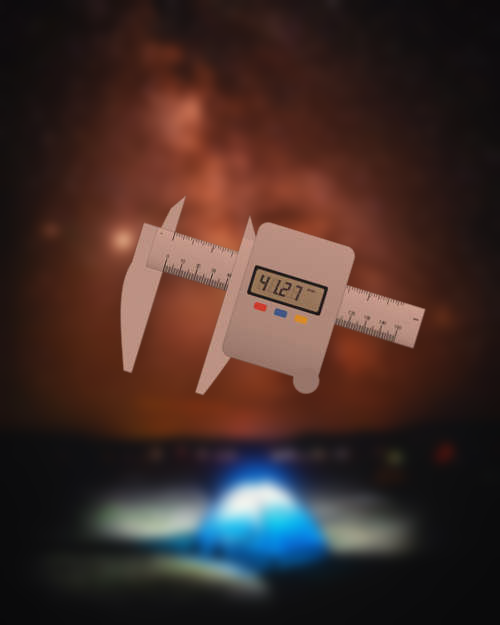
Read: value=41.27 unit=mm
